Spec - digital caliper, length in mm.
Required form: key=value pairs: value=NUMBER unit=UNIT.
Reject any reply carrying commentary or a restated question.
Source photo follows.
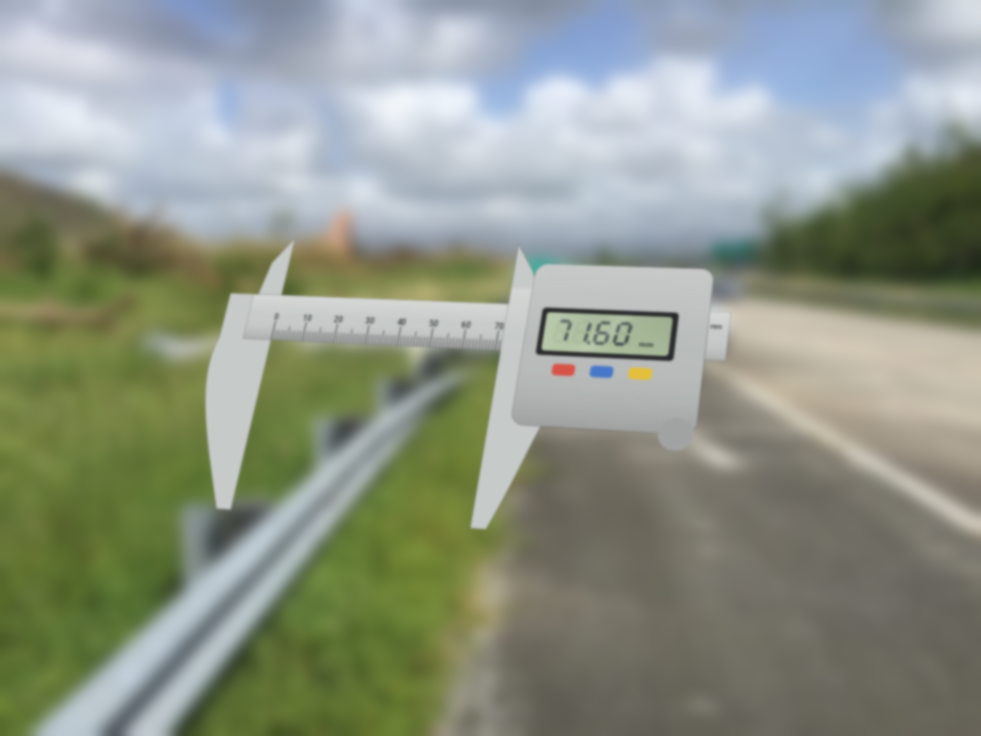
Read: value=71.60 unit=mm
